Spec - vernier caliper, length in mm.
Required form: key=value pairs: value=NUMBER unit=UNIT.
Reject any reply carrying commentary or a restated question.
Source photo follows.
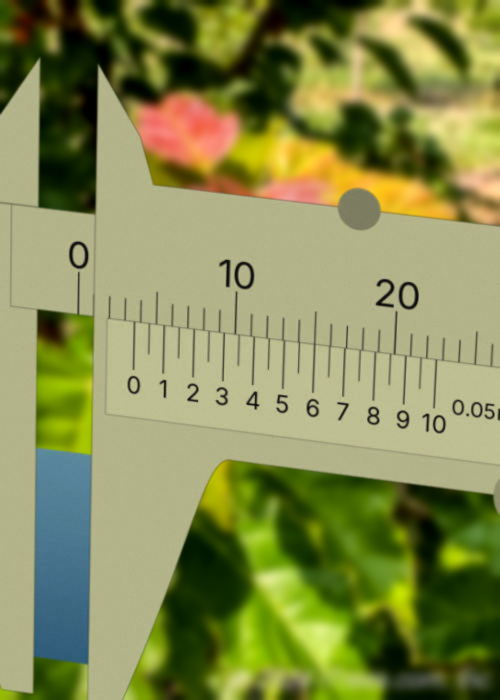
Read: value=3.6 unit=mm
